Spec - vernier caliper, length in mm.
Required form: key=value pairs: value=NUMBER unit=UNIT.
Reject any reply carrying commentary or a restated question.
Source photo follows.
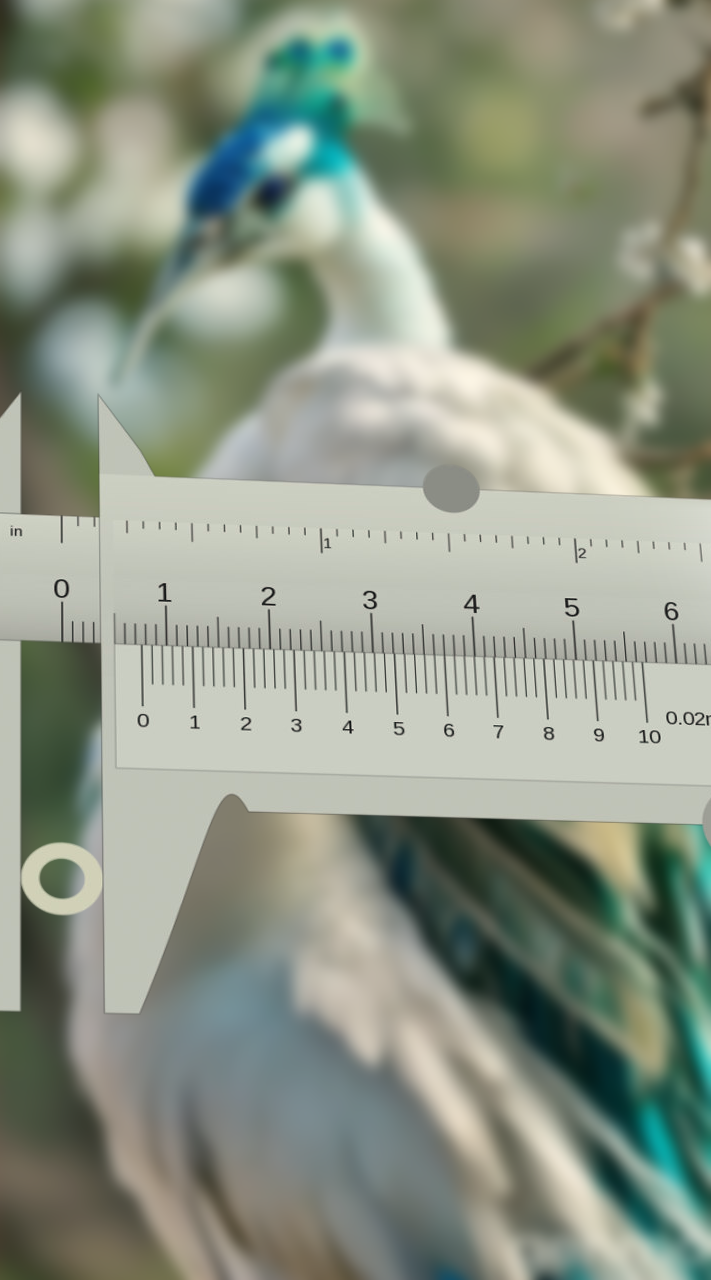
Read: value=7.6 unit=mm
